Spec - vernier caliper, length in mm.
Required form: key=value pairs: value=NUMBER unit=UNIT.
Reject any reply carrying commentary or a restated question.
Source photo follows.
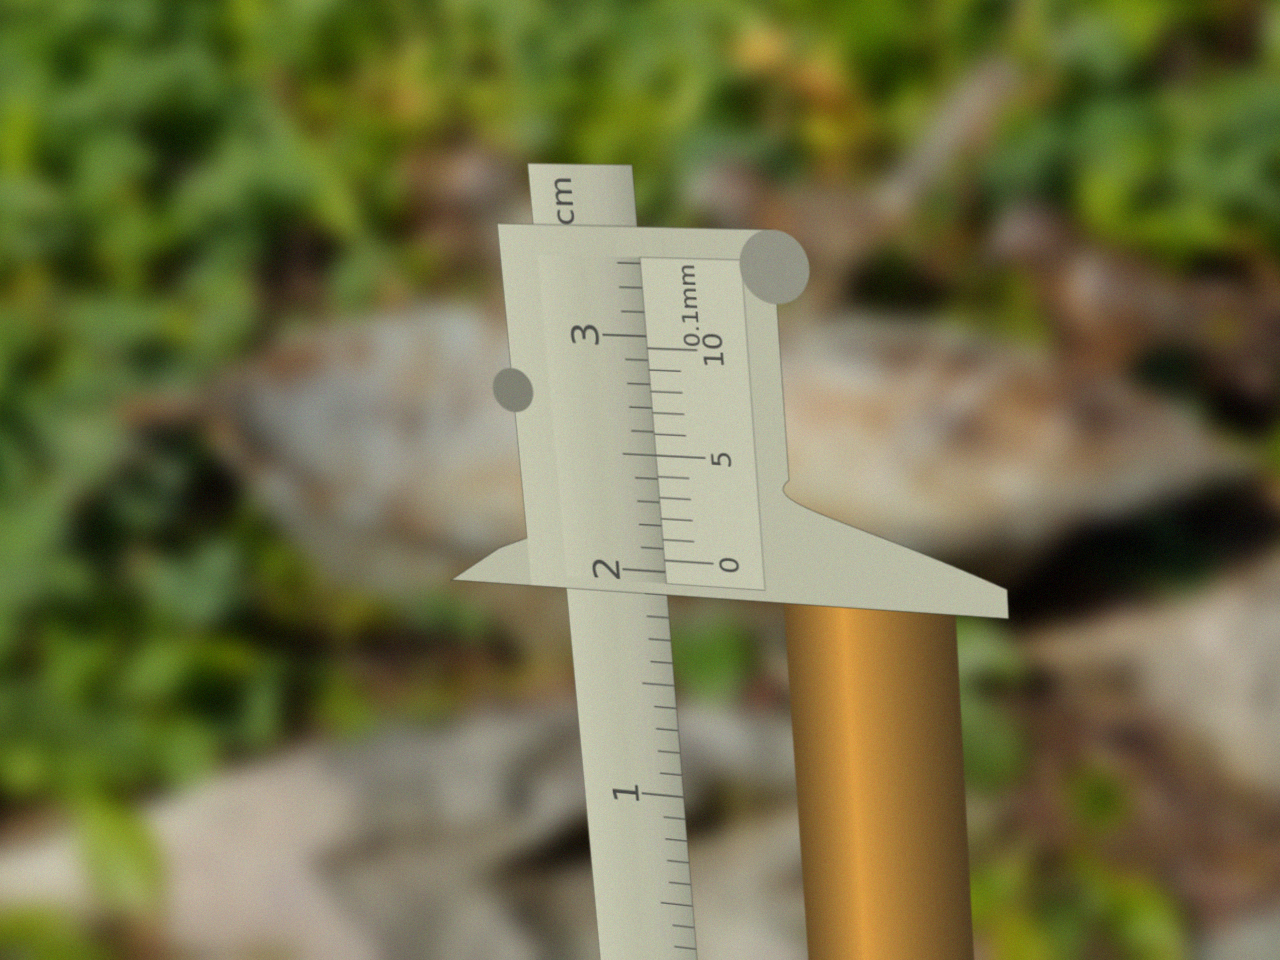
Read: value=20.5 unit=mm
